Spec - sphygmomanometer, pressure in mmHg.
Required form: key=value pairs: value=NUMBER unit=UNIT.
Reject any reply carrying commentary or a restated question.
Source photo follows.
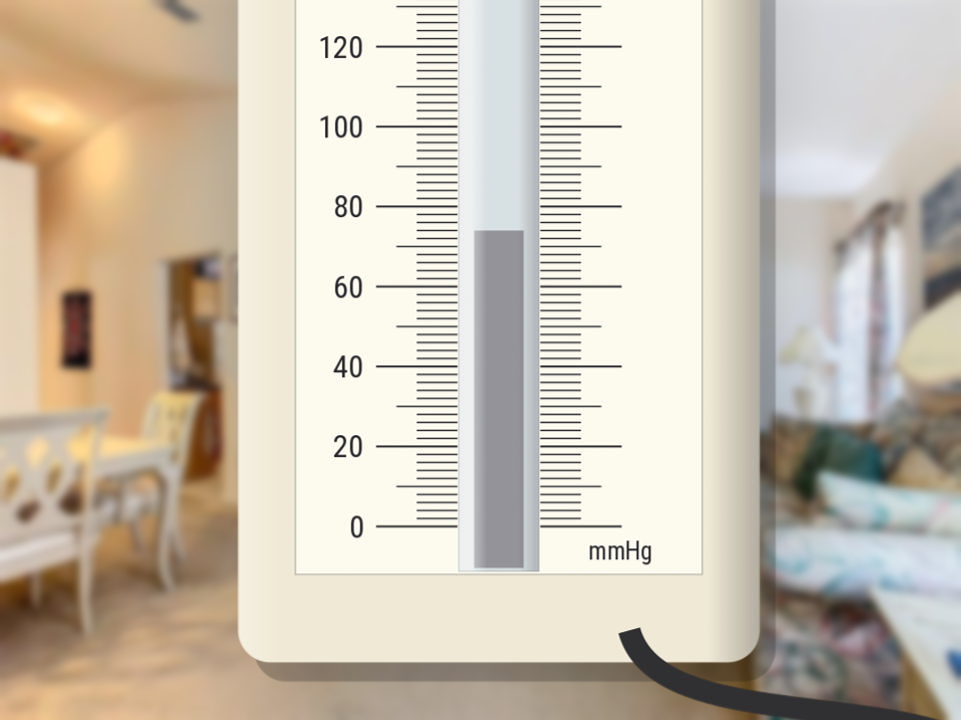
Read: value=74 unit=mmHg
